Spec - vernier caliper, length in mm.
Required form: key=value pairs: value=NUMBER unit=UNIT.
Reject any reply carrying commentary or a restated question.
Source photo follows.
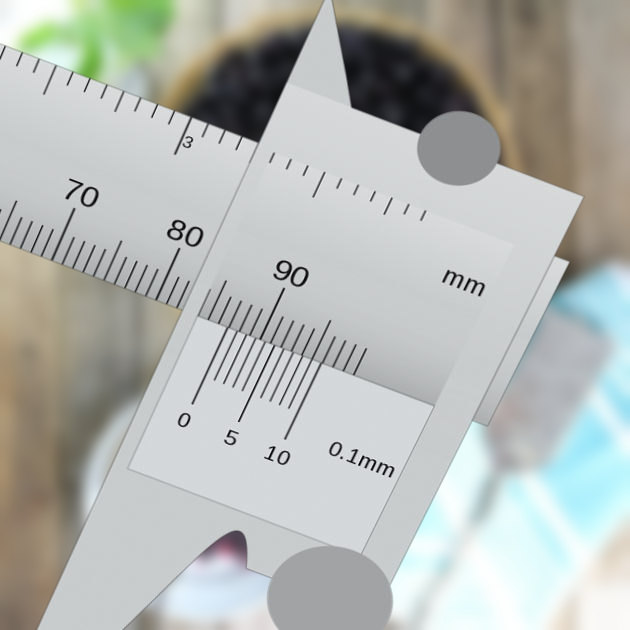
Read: value=86.9 unit=mm
